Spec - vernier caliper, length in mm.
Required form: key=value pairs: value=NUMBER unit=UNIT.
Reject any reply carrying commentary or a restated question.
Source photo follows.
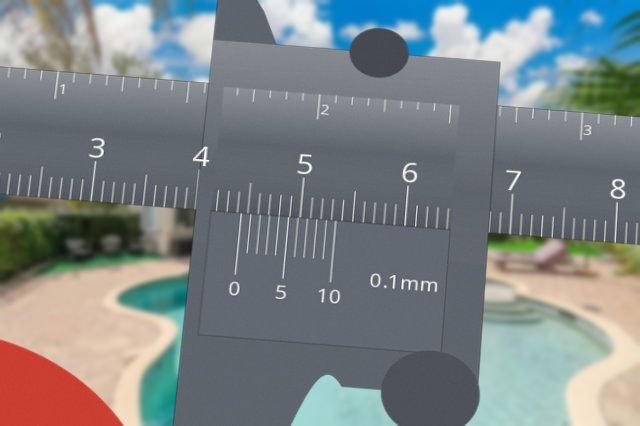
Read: value=44.4 unit=mm
